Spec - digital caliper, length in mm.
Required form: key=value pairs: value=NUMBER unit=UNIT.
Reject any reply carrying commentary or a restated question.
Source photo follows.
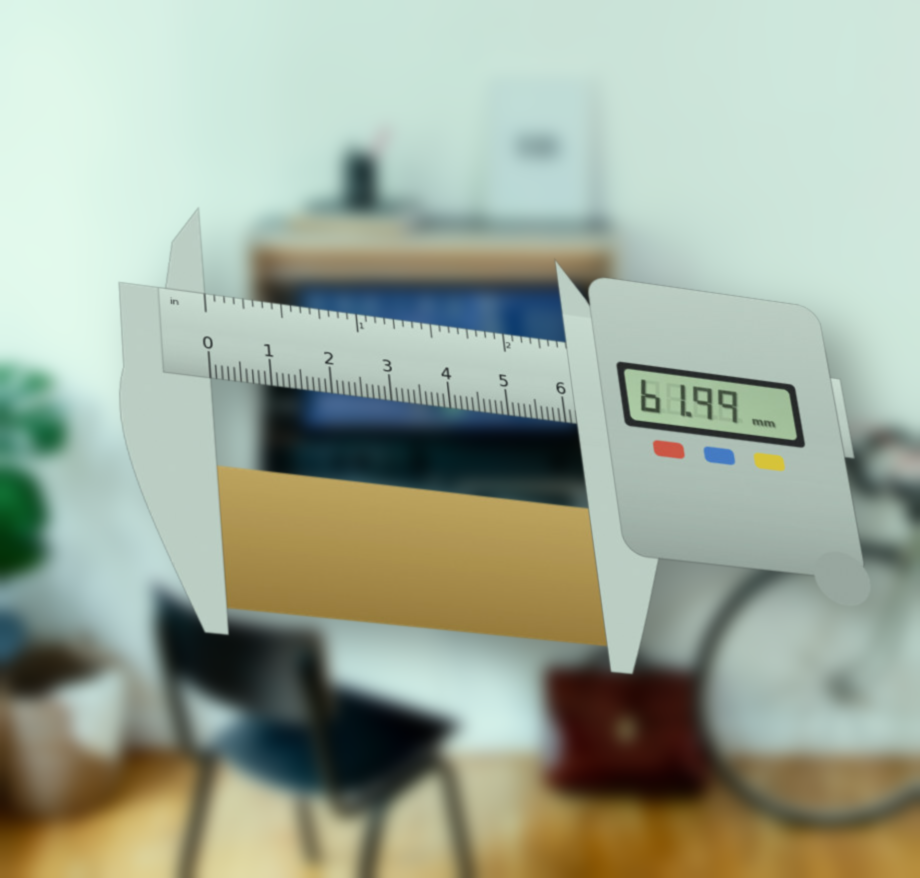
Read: value=61.99 unit=mm
